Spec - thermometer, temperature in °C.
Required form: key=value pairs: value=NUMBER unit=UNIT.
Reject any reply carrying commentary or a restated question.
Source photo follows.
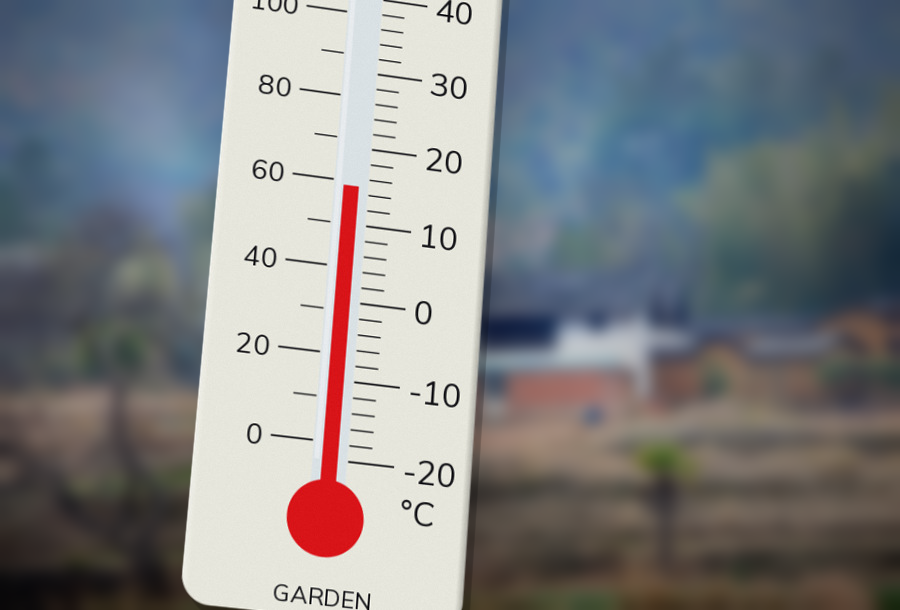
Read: value=15 unit=°C
